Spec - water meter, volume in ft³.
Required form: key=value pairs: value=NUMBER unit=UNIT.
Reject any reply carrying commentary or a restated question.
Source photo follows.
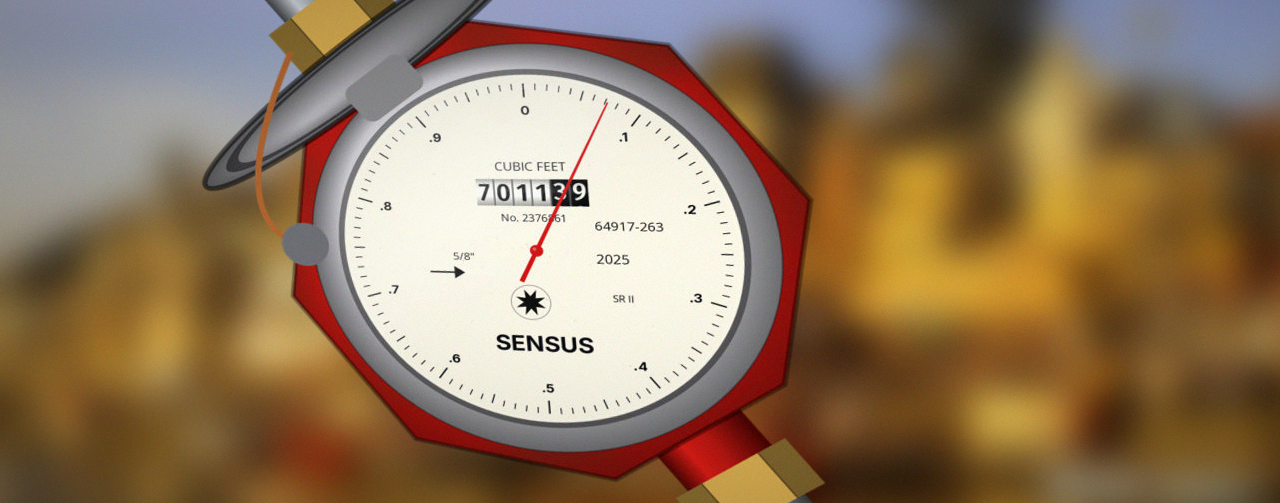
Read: value=701139.07 unit=ft³
